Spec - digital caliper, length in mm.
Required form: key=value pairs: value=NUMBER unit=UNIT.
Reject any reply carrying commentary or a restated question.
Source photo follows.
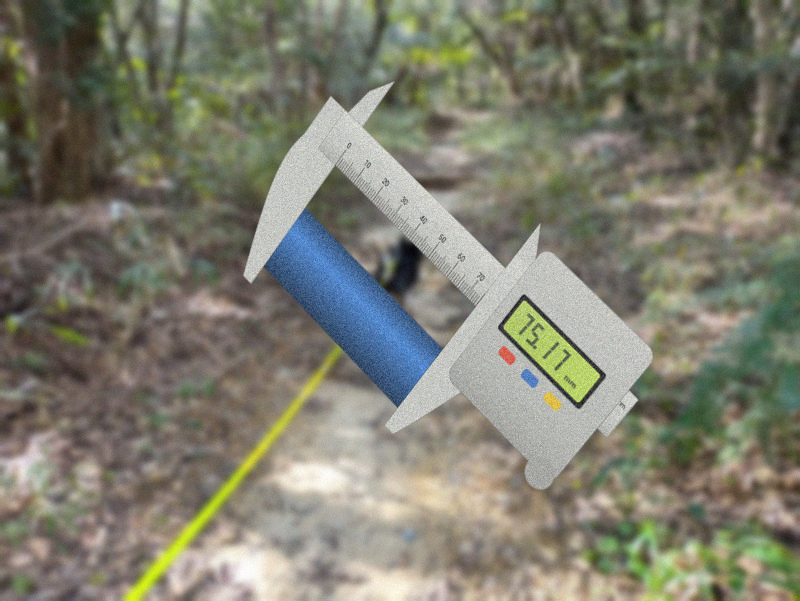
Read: value=75.17 unit=mm
